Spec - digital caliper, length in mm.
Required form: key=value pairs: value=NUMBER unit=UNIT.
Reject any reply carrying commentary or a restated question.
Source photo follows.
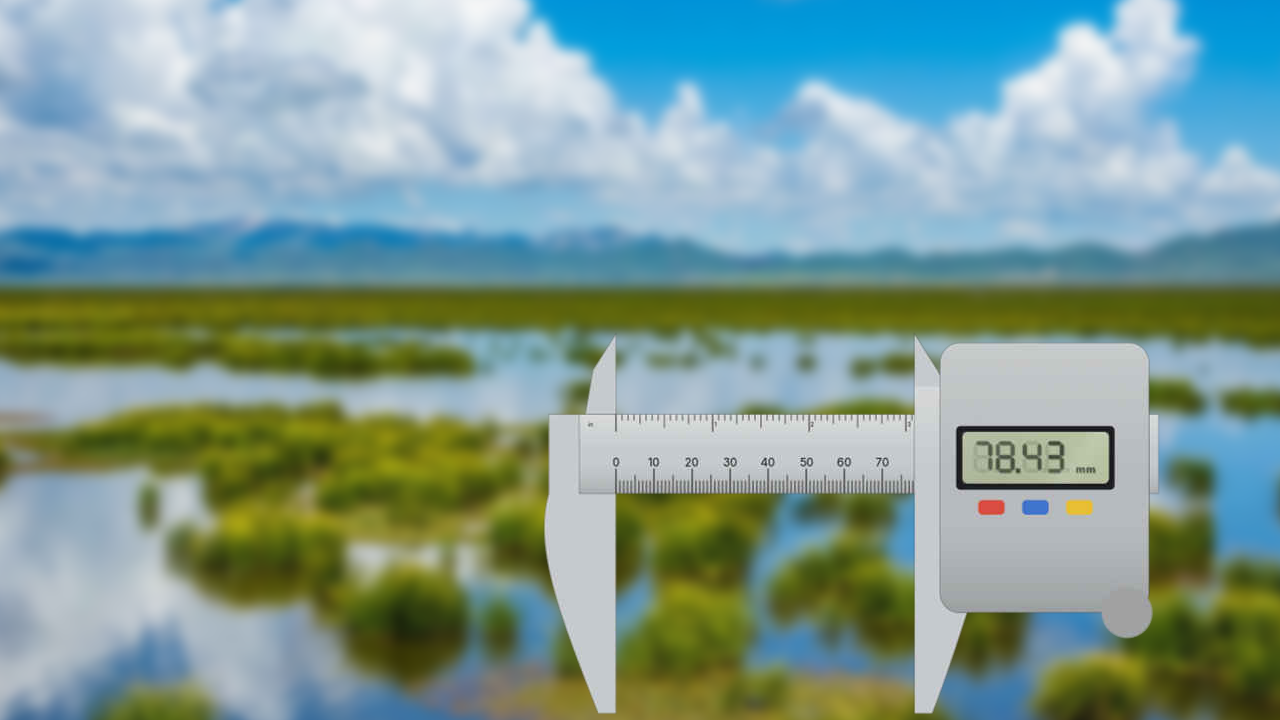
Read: value=78.43 unit=mm
